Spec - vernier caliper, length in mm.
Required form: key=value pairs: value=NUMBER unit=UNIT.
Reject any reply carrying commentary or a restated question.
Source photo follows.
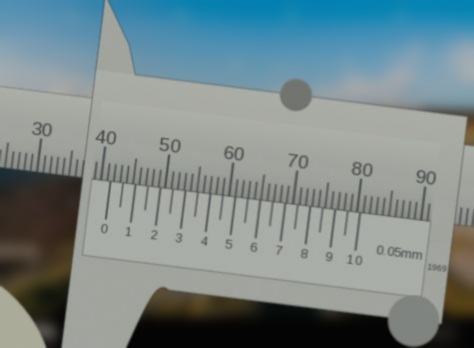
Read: value=41.5 unit=mm
